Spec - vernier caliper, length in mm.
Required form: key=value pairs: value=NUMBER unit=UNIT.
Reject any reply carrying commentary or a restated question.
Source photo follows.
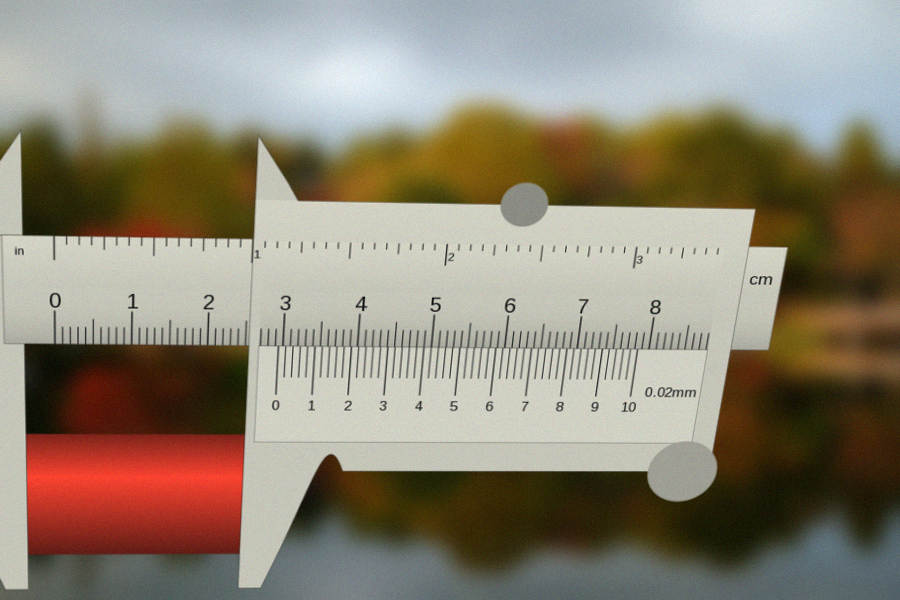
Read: value=29.4 unit=mm
